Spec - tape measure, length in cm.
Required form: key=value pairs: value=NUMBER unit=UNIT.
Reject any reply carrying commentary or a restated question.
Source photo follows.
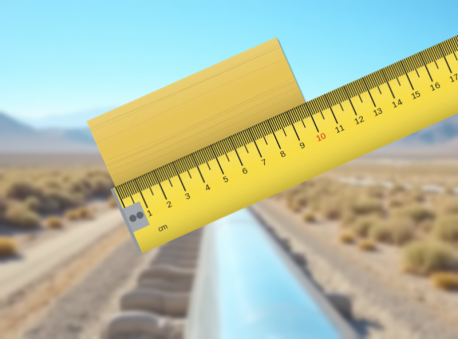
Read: value=10 unit=cm
